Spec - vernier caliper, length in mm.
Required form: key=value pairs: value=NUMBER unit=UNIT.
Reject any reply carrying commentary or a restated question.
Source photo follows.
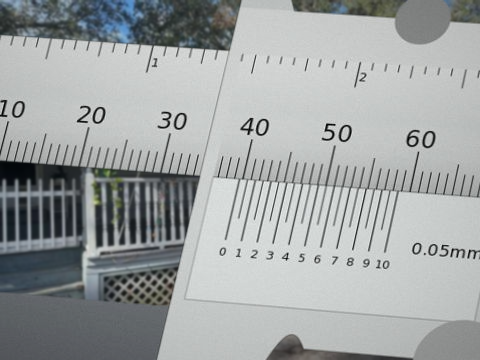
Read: value=39.6 unit=mm
